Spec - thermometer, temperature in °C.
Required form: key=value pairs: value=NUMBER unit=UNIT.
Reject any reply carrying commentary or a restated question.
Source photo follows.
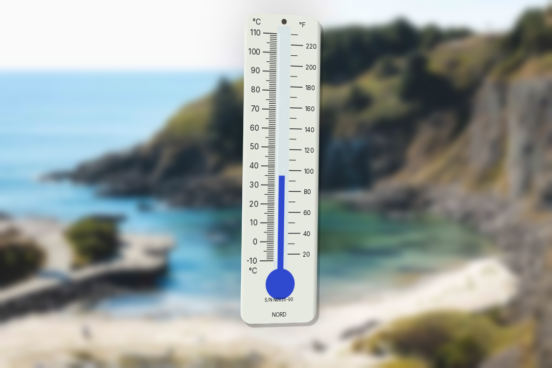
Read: value=35 unit=°C
